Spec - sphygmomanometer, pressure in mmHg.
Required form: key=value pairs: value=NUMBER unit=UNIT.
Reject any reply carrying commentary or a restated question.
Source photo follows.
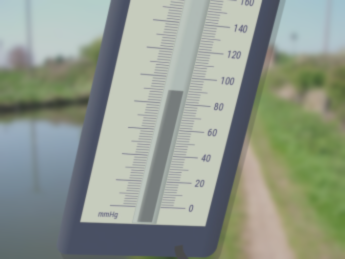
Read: value=90 unit=mmHg
